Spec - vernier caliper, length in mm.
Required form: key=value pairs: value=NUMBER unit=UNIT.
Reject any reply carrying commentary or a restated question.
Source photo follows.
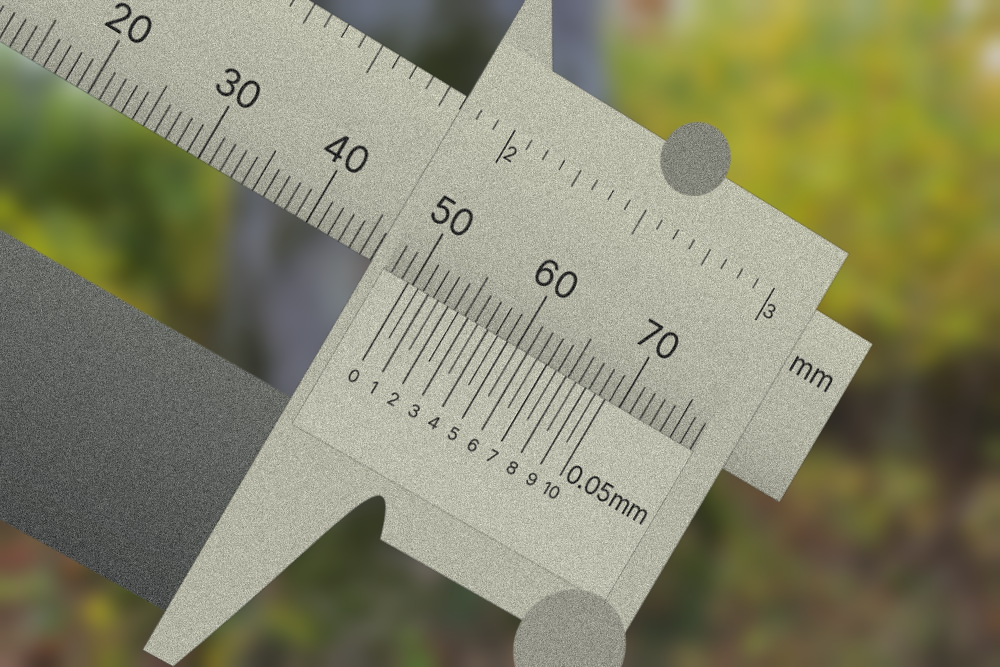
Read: value=49.6 unit=mm
